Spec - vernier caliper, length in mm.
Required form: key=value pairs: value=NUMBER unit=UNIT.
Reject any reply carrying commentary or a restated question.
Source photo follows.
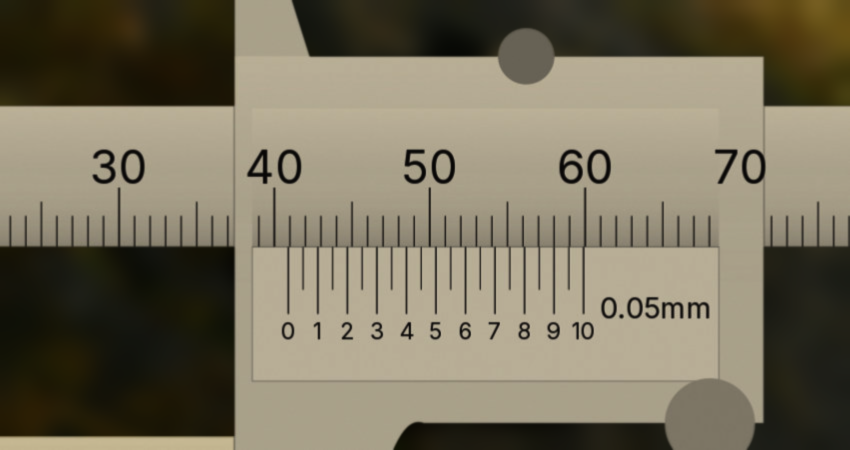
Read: value=40.9 unit=mm
